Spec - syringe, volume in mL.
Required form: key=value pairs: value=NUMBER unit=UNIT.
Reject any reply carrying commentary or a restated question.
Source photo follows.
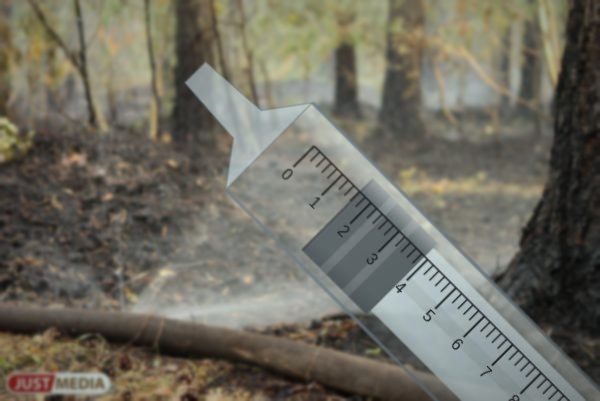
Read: value=1.6 unit=mL
